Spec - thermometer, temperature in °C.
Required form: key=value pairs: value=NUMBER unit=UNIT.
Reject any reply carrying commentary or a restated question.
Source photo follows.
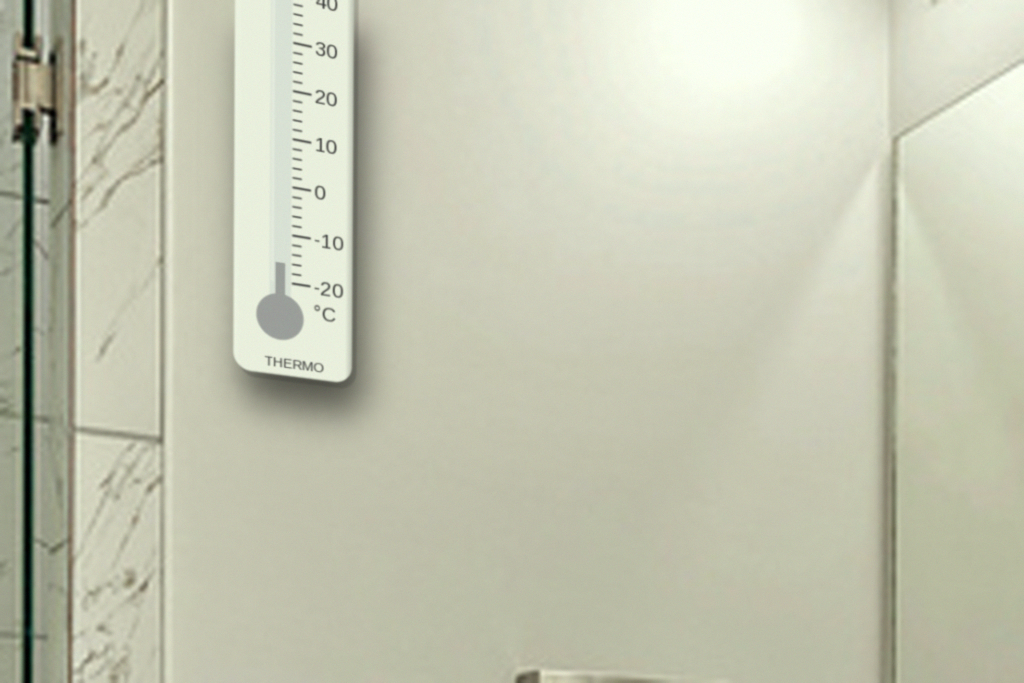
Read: value=-16 unit=°C
